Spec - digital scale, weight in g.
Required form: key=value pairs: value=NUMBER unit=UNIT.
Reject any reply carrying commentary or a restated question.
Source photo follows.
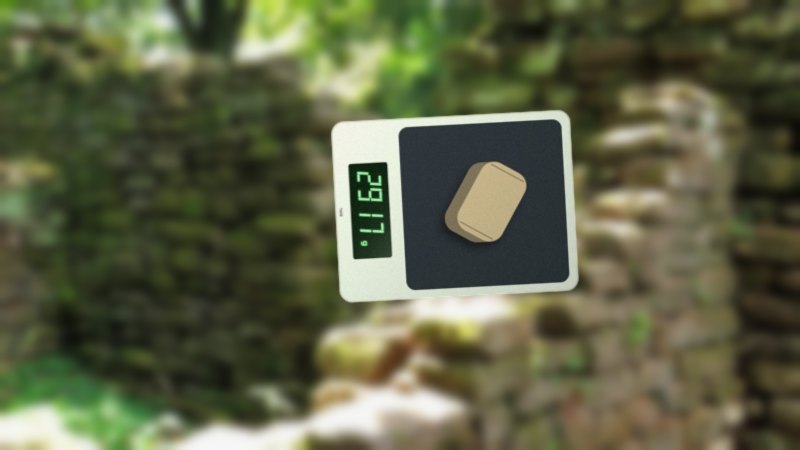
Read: value=2917 unit=g
